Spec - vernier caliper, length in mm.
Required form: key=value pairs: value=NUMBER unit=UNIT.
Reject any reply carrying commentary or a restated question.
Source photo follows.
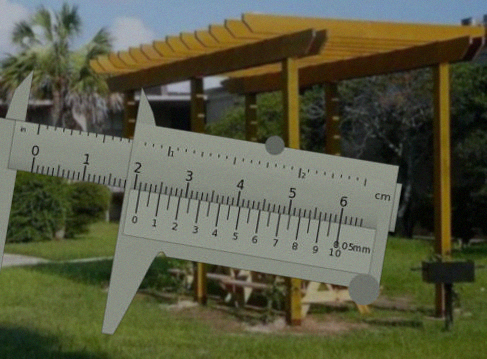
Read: value=21.0 unit=mm
